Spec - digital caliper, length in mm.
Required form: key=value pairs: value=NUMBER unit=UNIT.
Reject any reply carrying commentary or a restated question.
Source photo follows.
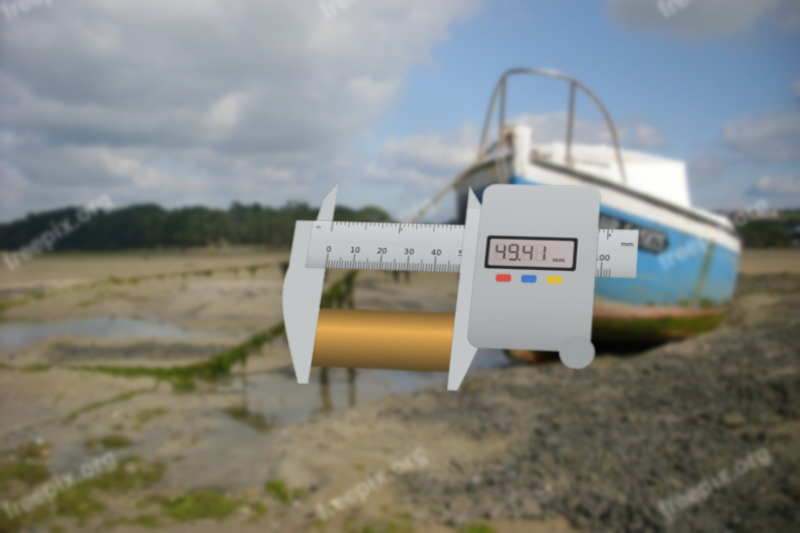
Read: value=49.41 unit=mm
